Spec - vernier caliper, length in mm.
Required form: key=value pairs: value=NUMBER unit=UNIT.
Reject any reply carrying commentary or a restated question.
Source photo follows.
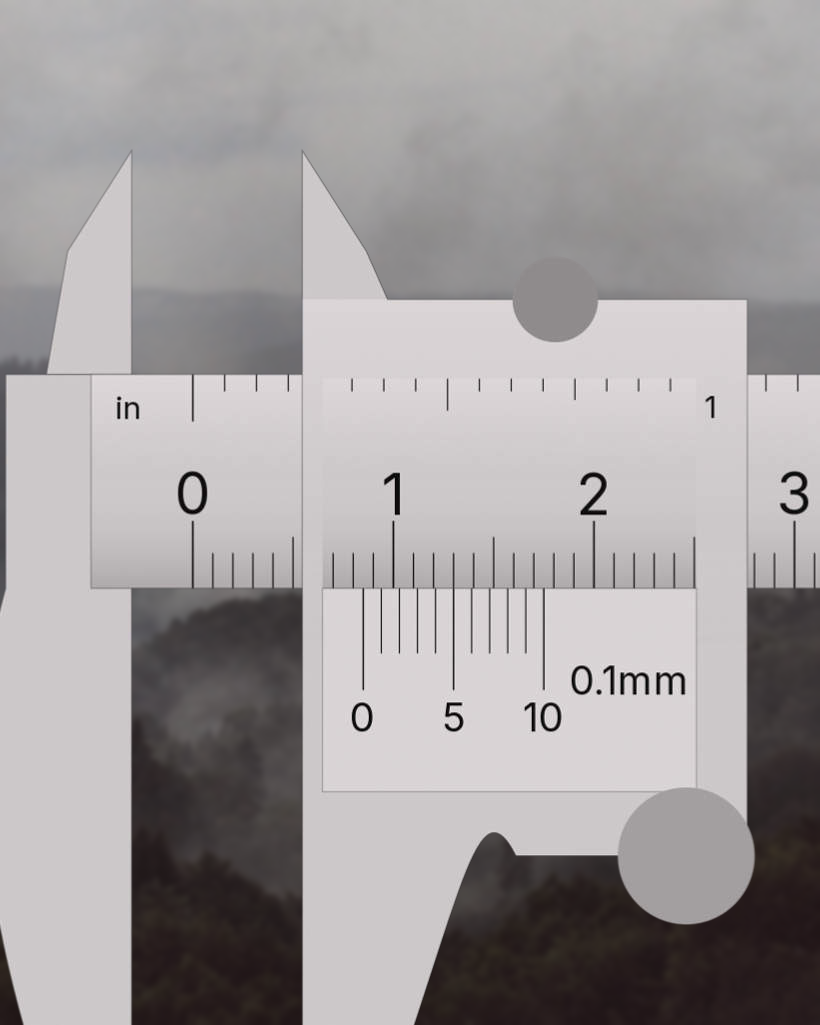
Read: value=8.5 unit=mm
